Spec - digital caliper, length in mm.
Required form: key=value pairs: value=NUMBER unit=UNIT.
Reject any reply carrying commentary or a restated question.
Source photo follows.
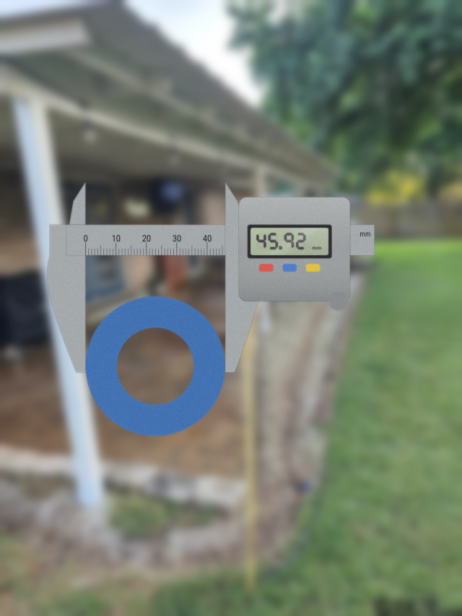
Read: value=45.92 unit=mm
